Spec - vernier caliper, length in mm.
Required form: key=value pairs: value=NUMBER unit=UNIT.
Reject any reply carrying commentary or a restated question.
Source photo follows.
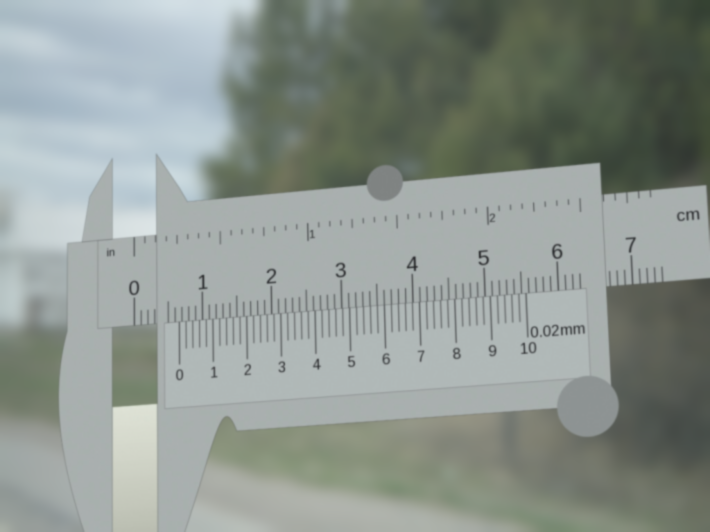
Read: value=6.6 unit=mm
